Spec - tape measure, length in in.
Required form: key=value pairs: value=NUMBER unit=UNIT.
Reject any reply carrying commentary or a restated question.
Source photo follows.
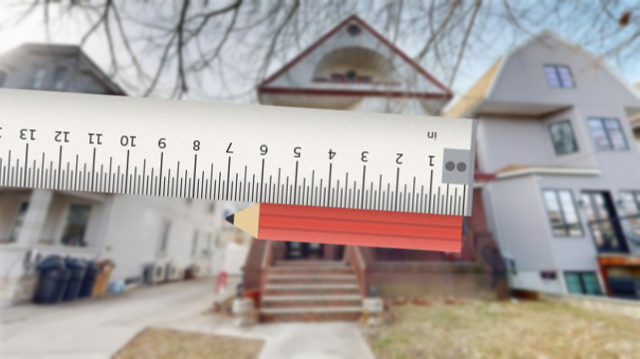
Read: value=7 unit=in
